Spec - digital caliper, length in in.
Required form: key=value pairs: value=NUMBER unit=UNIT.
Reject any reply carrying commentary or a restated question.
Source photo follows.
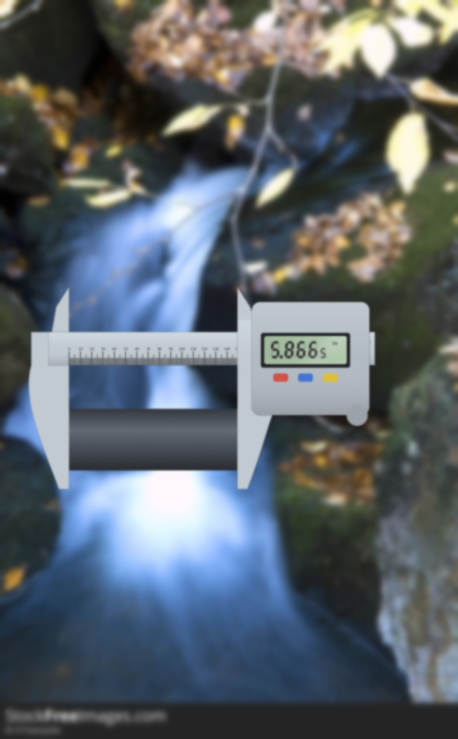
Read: value=5.8665 unit=in
